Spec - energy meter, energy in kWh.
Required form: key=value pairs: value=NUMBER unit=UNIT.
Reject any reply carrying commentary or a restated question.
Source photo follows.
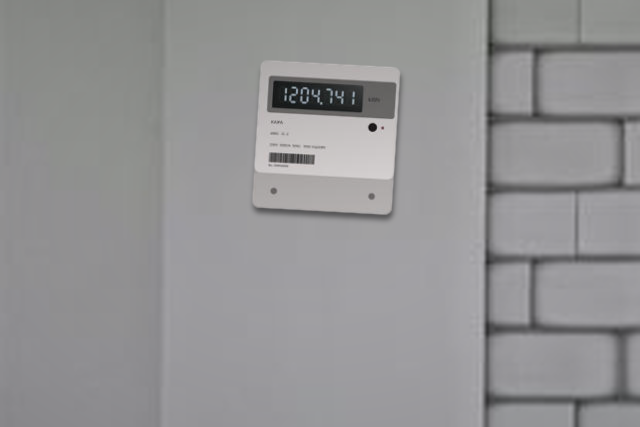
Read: value=1204.741 unit=kWh
